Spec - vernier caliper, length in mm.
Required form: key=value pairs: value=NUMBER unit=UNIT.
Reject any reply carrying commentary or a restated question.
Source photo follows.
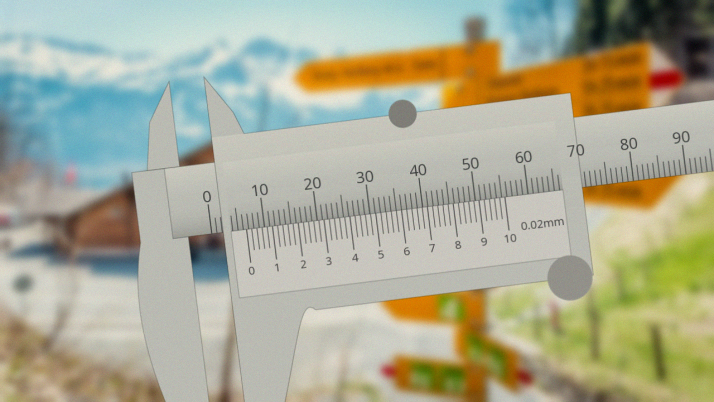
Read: value=6.6 unit=mm
